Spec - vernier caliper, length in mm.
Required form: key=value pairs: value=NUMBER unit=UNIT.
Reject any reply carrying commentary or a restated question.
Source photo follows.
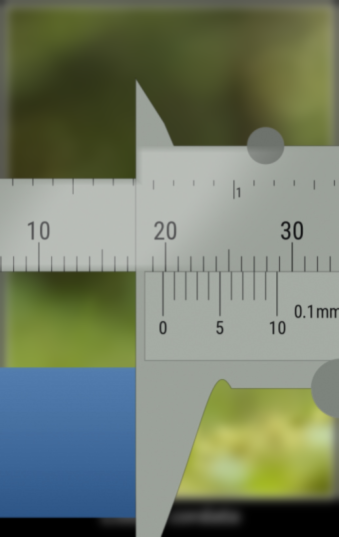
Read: value=19.8 unit=mm
